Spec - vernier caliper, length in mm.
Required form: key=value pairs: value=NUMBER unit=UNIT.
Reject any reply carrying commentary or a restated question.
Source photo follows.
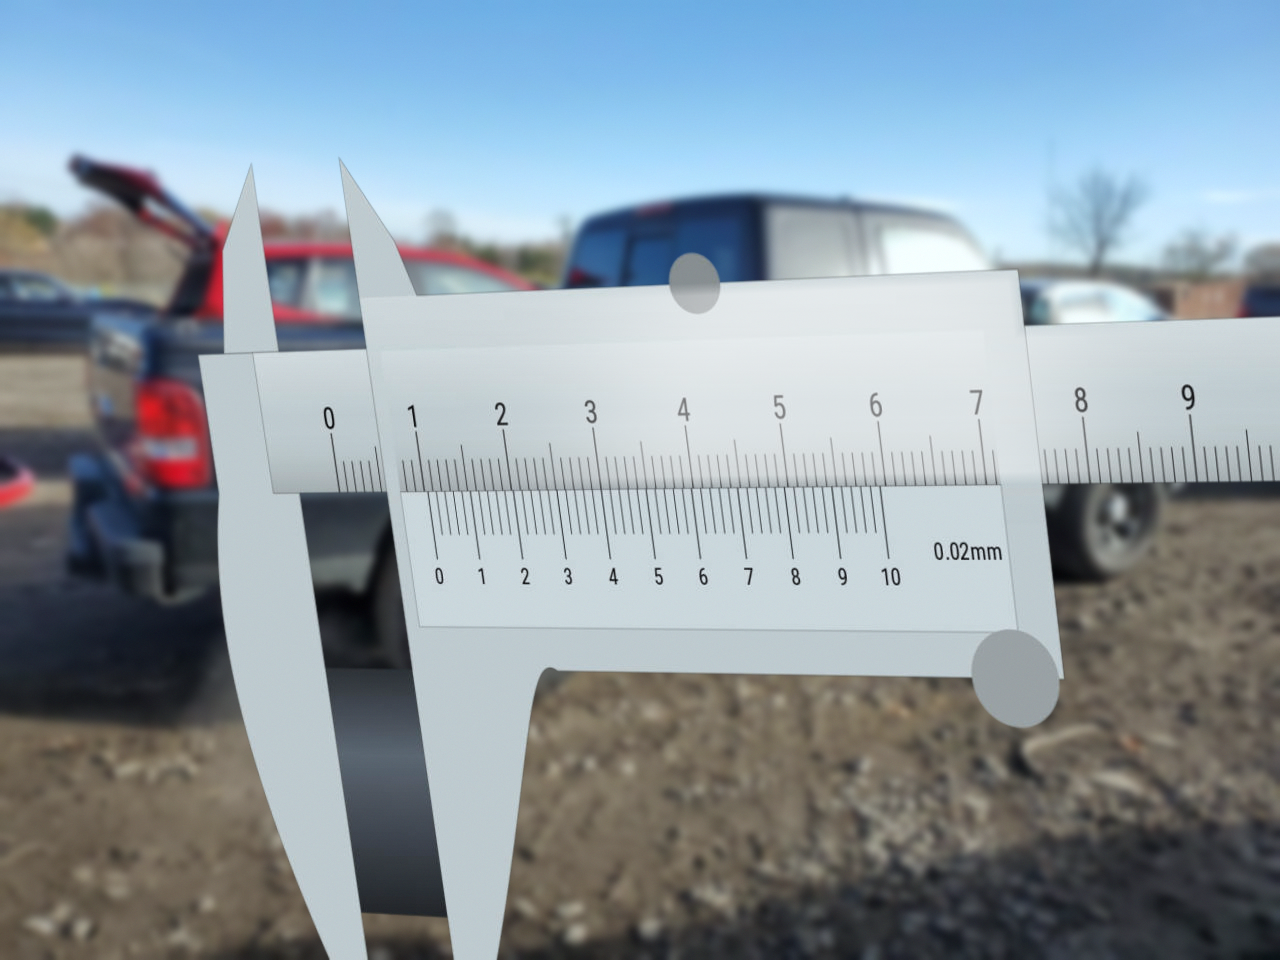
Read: value=10.4 unit=mm
